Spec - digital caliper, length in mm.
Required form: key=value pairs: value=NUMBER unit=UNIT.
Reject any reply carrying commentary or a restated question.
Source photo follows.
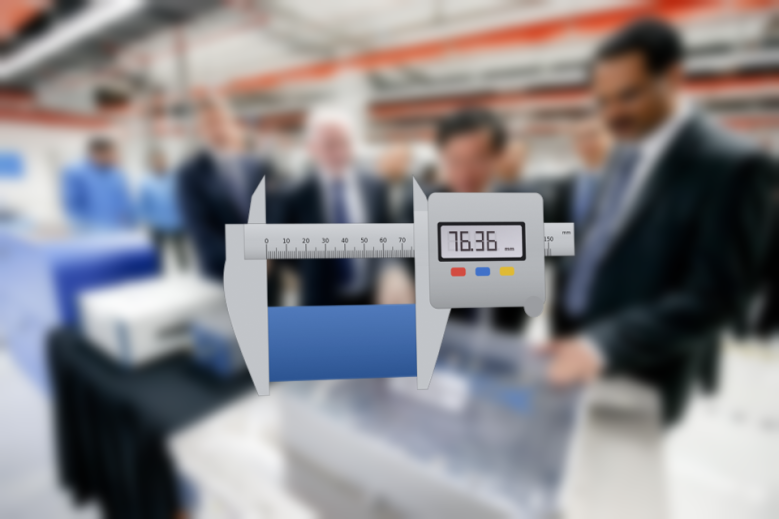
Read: value=76.36 unit=mm
